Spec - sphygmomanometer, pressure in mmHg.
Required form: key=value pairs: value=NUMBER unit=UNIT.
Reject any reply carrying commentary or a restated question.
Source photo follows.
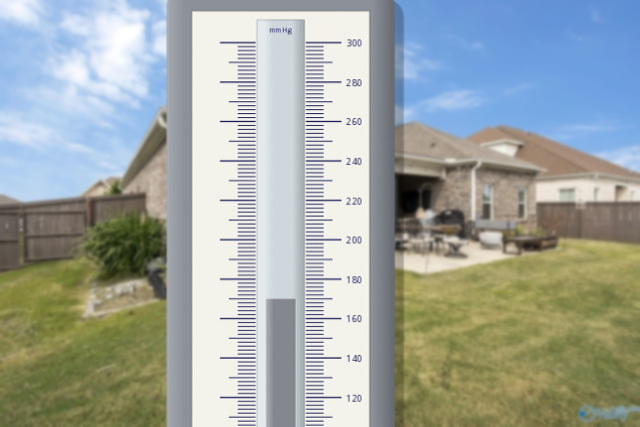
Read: value=170 unit=mmHg
